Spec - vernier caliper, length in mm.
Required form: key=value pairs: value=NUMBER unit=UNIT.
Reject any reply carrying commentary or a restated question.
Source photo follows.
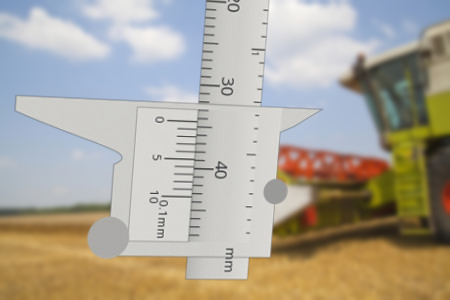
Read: value=34.4 unit=mm
